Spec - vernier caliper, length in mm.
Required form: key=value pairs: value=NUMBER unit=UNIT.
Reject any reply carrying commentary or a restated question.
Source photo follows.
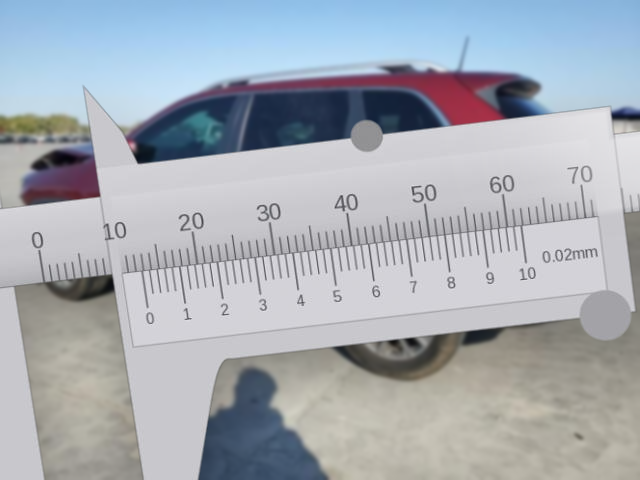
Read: value=12.8 unit=mm
